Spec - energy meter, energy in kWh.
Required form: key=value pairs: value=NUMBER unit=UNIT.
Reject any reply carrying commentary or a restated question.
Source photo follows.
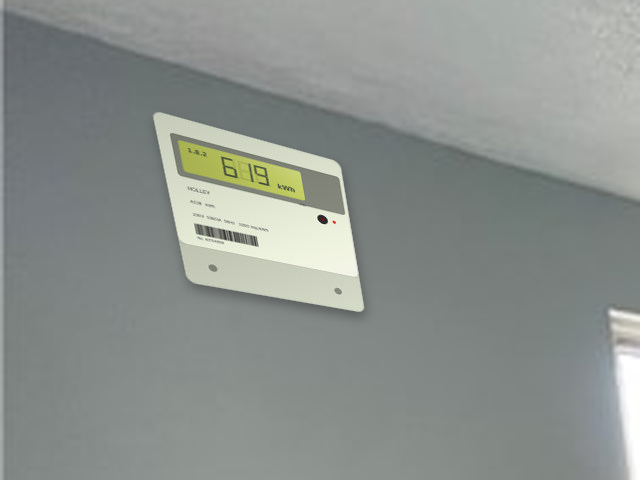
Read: value=619 unit=kWh
